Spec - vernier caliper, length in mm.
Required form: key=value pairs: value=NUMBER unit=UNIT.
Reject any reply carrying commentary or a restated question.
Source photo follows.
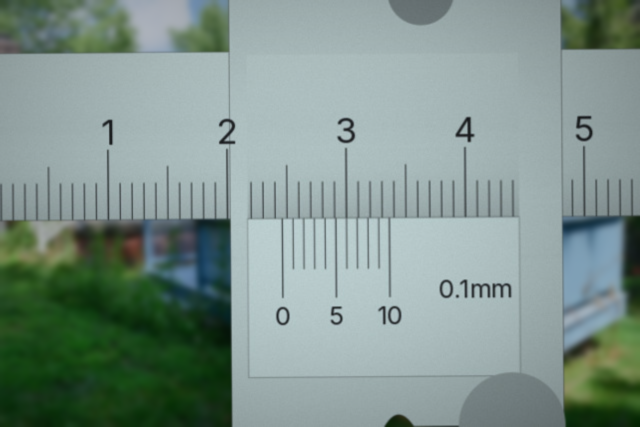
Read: value=24.6 unit=mm
